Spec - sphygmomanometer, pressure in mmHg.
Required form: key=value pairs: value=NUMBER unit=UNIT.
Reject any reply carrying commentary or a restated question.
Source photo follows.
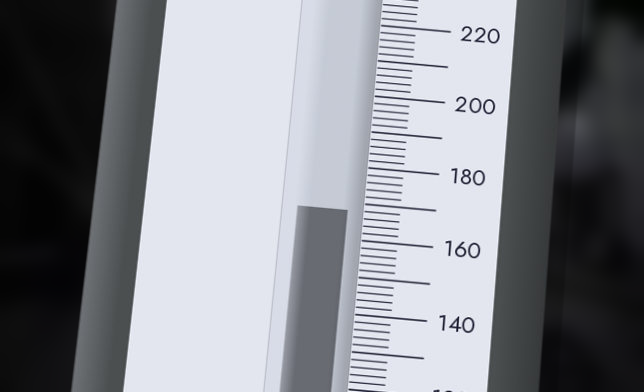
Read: value=168 unit=mmHg
